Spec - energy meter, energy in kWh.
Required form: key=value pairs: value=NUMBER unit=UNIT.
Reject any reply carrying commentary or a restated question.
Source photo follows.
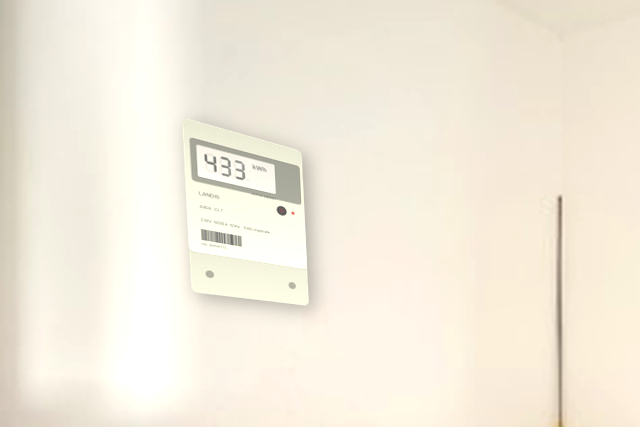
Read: value=433 unit=kWh
